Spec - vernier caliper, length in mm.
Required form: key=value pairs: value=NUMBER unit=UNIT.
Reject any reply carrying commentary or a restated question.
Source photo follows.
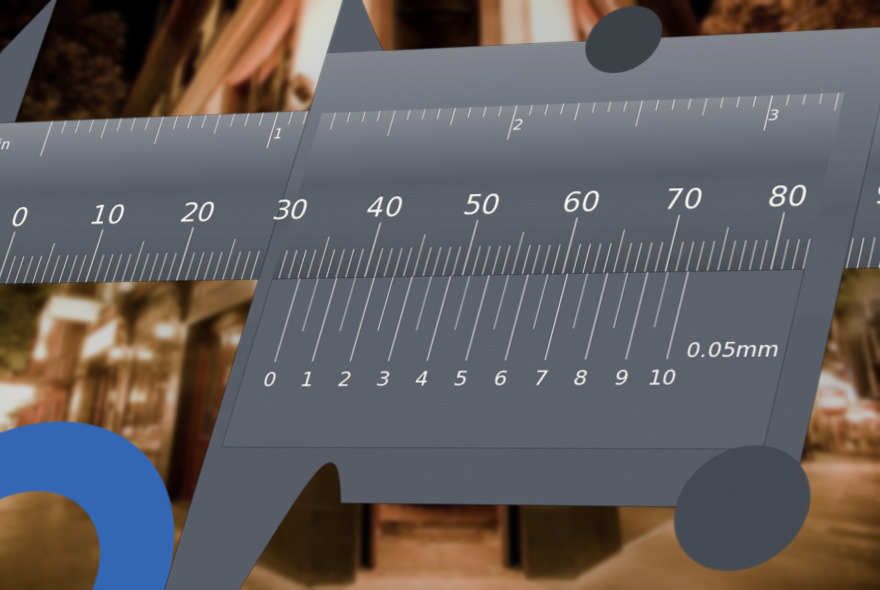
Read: value=33.2 unit=mm
